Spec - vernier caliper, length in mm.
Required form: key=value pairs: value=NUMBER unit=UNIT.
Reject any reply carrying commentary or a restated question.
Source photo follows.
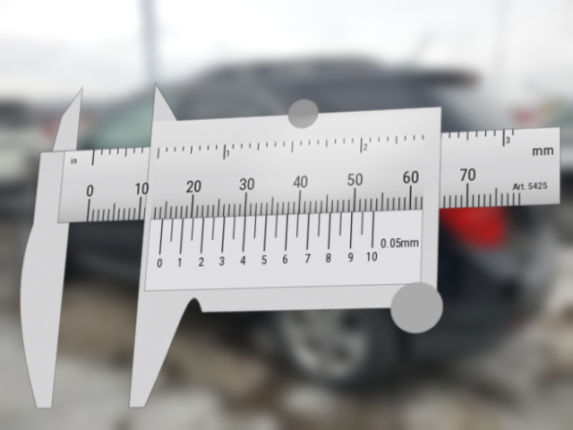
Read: value=14.5 unit=mm
